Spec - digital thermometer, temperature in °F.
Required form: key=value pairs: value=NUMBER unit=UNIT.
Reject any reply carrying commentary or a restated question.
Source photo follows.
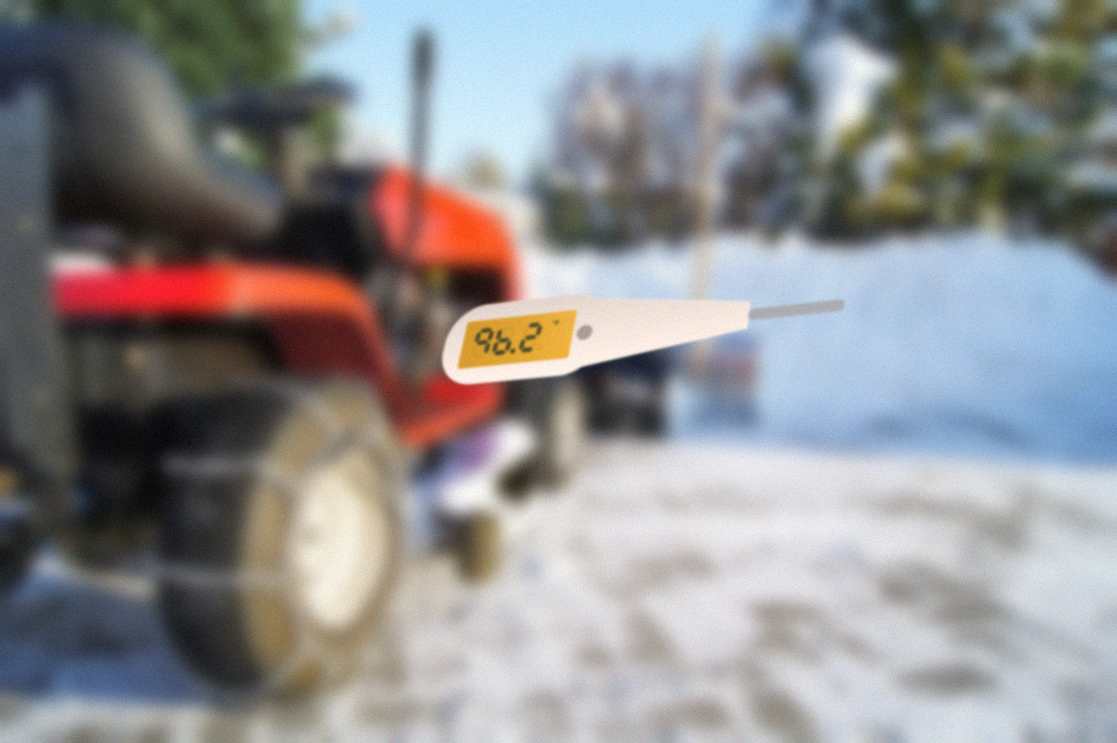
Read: value=96.2 unit=°F
